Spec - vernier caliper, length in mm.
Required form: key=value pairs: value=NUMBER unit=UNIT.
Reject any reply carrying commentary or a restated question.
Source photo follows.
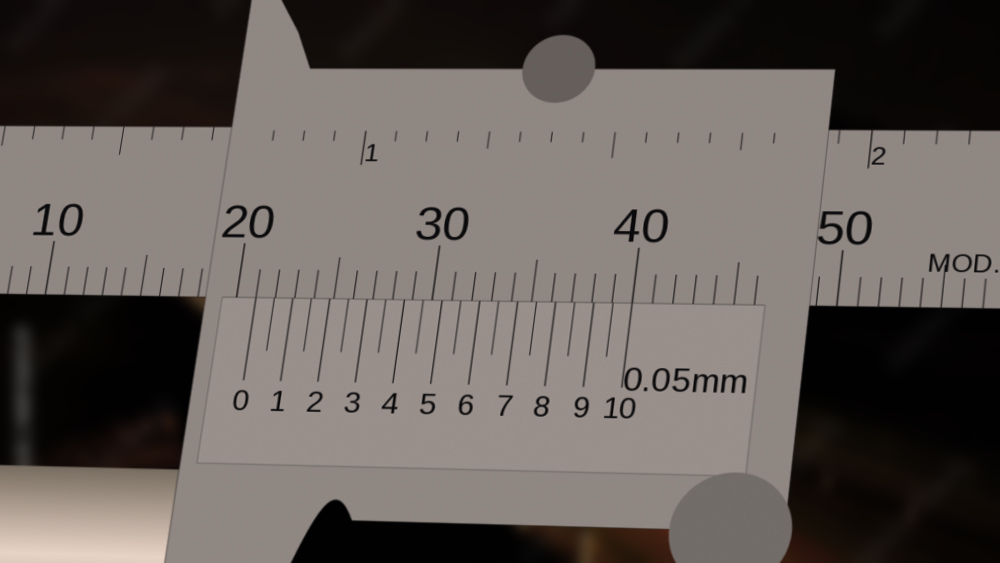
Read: value=21.0 unit=mm
